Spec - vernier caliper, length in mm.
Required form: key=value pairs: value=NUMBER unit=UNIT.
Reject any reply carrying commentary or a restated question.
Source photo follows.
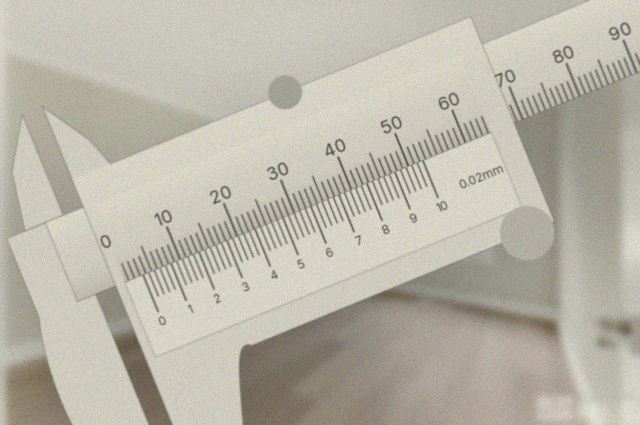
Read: value=3.5 unit=mm
